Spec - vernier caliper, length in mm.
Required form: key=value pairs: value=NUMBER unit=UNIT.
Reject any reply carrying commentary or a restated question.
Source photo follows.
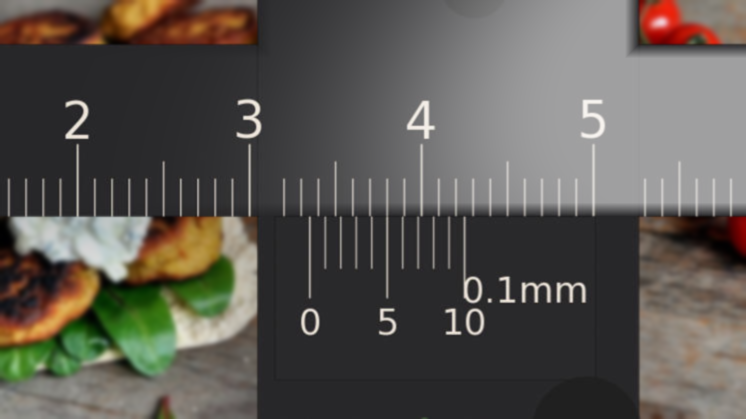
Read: value=33.5 unit=mm
